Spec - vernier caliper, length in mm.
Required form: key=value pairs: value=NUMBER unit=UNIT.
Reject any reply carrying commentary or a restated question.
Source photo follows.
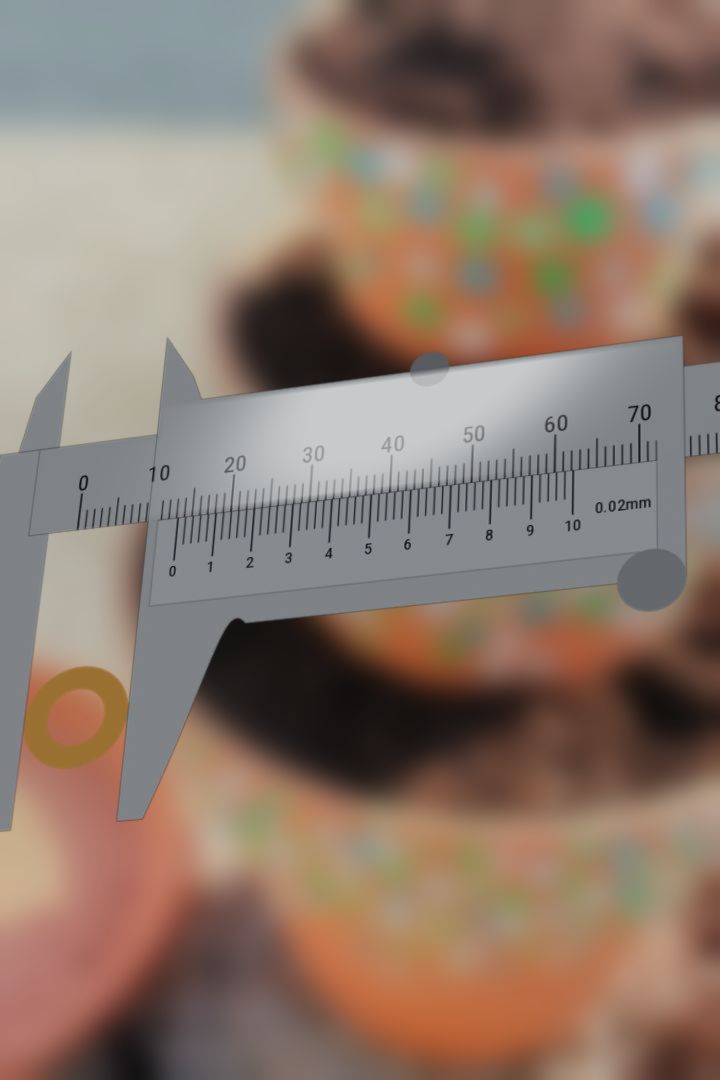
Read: value=13.2 unit=mm
